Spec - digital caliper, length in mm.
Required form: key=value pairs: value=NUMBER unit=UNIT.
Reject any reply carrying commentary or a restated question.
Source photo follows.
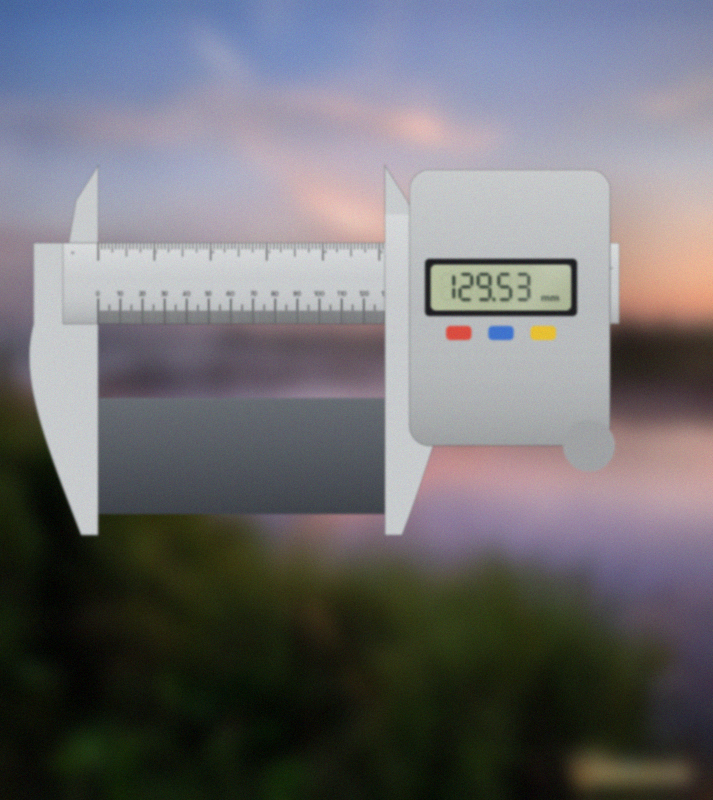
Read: value=129.53 unit=mm
